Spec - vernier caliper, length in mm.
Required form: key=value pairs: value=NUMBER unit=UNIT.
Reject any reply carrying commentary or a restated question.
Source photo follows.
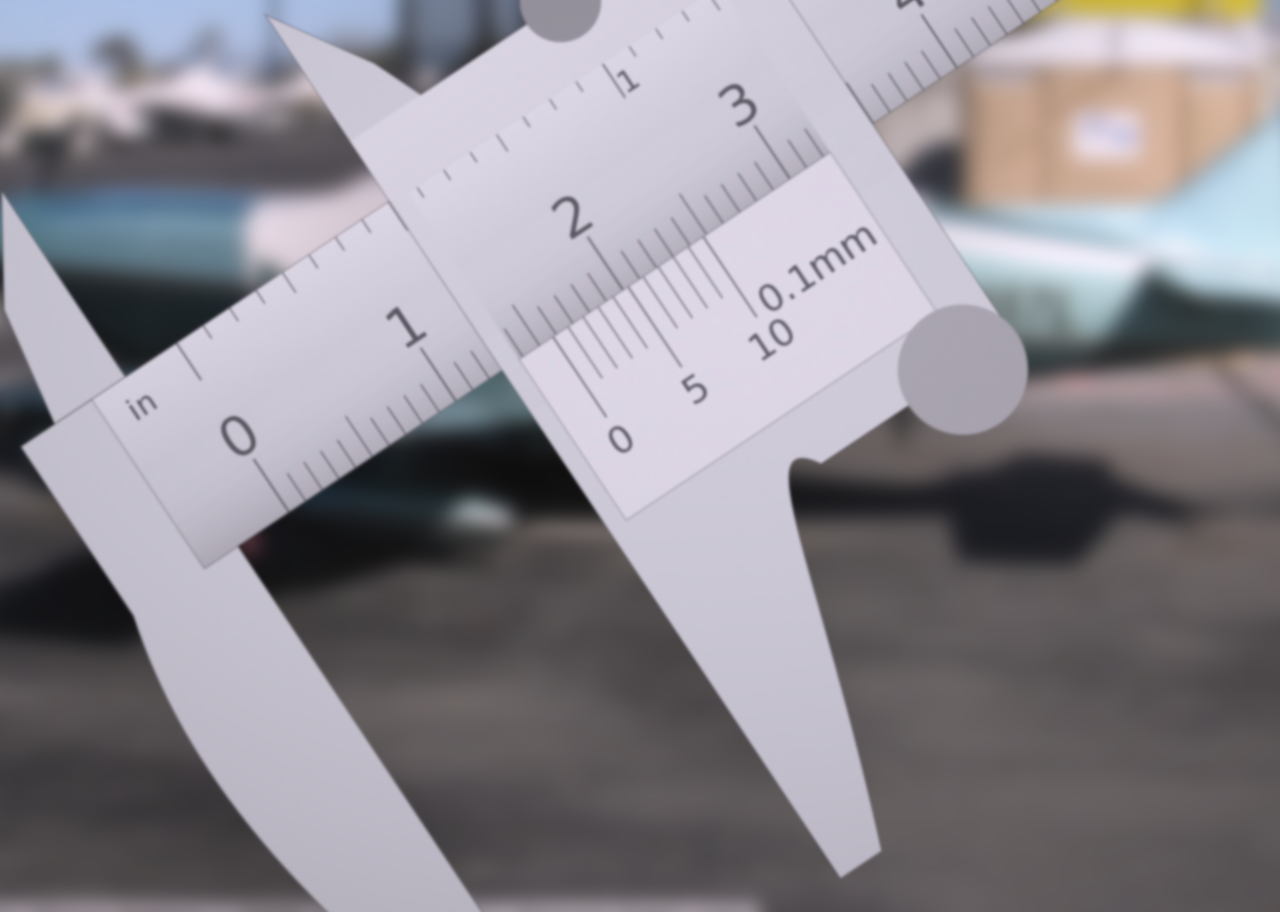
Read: value=15.8 unit=mm
